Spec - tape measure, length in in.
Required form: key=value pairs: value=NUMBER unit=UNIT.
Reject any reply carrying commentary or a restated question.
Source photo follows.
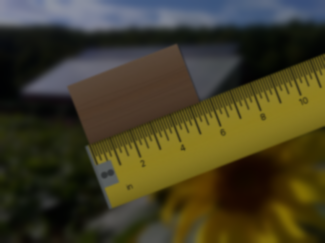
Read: value=5.5 unit=in
